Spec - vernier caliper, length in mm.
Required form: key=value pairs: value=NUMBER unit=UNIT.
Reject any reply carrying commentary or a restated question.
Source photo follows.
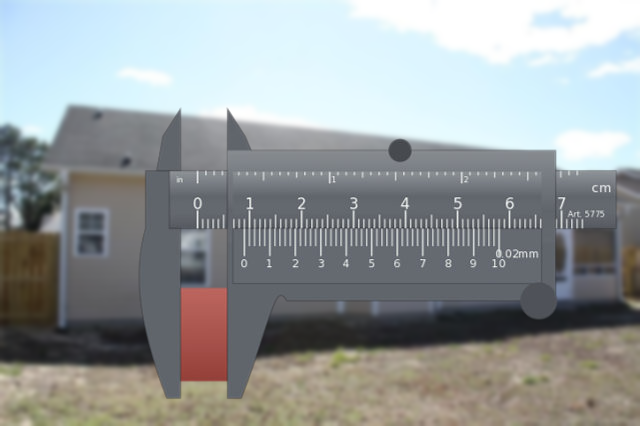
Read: value=9.0 unit=mm
